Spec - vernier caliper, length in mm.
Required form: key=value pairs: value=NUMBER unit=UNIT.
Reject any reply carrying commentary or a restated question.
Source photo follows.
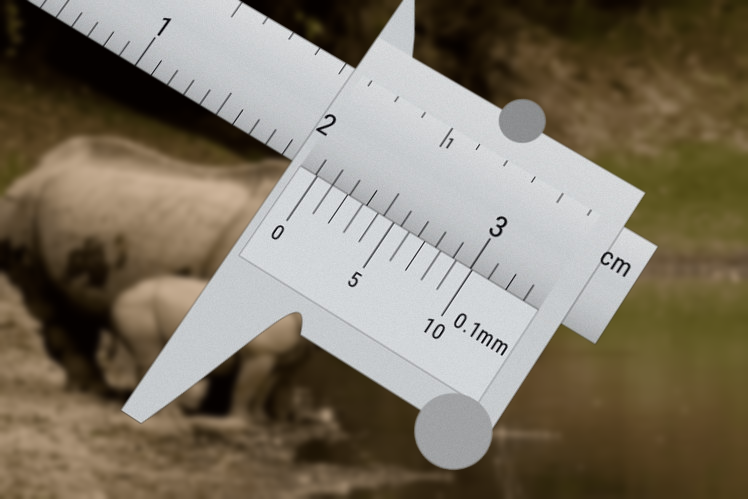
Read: value=21.1 unit=mm
